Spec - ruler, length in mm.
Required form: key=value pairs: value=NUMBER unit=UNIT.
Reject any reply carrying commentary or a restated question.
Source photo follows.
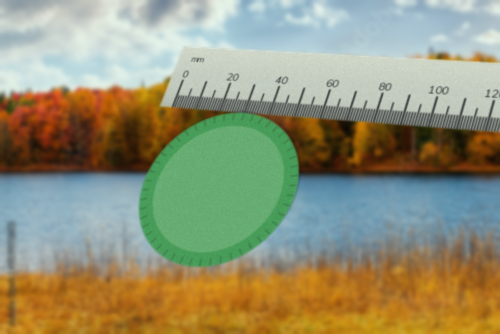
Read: value=60 unit=mm
